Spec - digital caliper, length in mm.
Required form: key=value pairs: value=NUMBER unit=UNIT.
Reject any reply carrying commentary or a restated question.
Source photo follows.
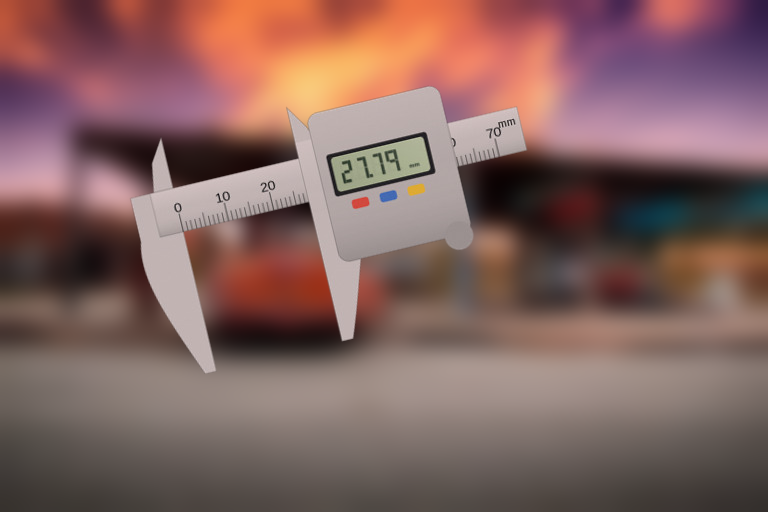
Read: value=27.79 unit=mm
